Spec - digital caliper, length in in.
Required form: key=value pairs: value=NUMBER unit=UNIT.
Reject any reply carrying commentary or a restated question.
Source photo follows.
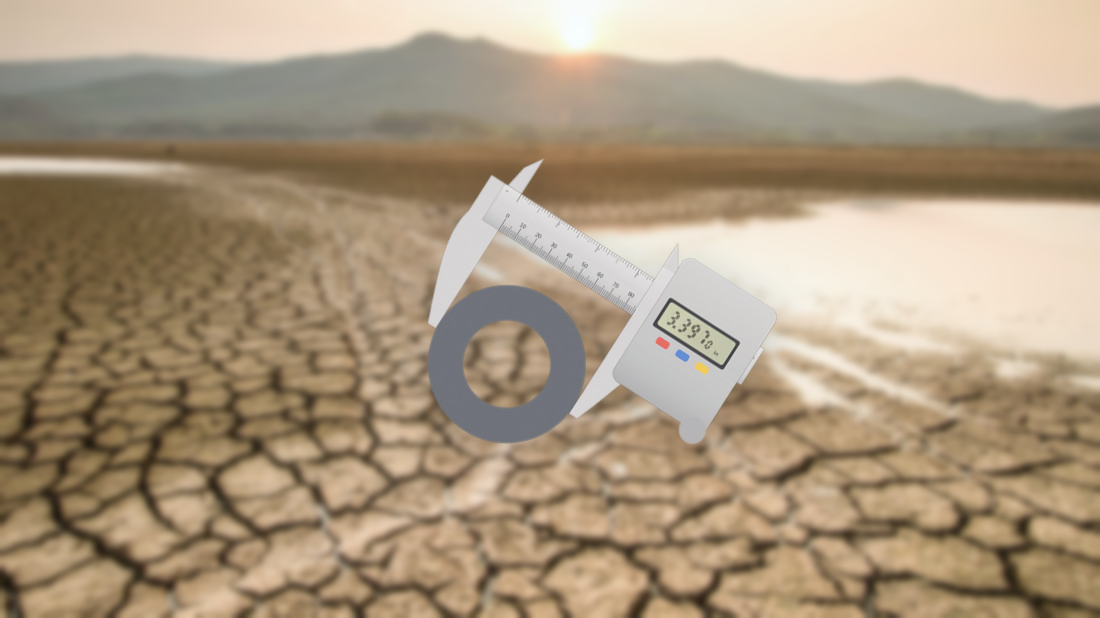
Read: value=3.3970 unit=in
